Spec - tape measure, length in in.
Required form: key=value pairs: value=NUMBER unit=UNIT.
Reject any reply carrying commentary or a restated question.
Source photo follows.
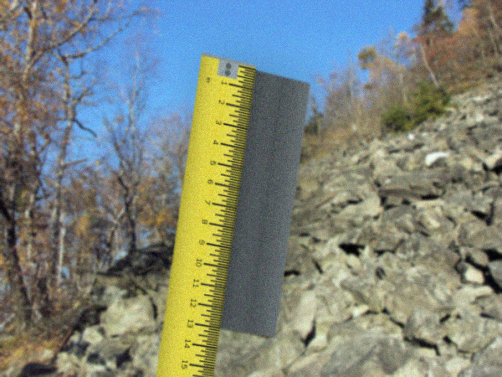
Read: value=13 unit=in
